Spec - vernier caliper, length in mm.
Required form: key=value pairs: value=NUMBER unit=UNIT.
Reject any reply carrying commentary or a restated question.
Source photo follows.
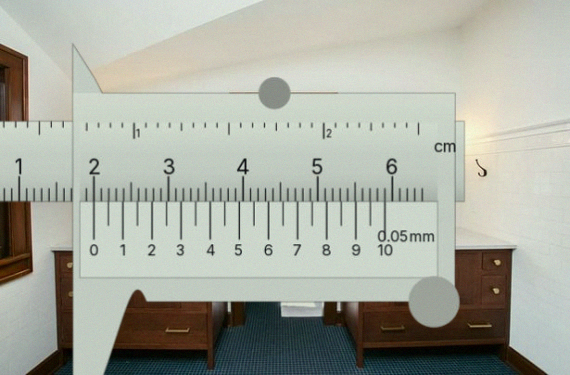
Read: value=20.0 unit=mm
